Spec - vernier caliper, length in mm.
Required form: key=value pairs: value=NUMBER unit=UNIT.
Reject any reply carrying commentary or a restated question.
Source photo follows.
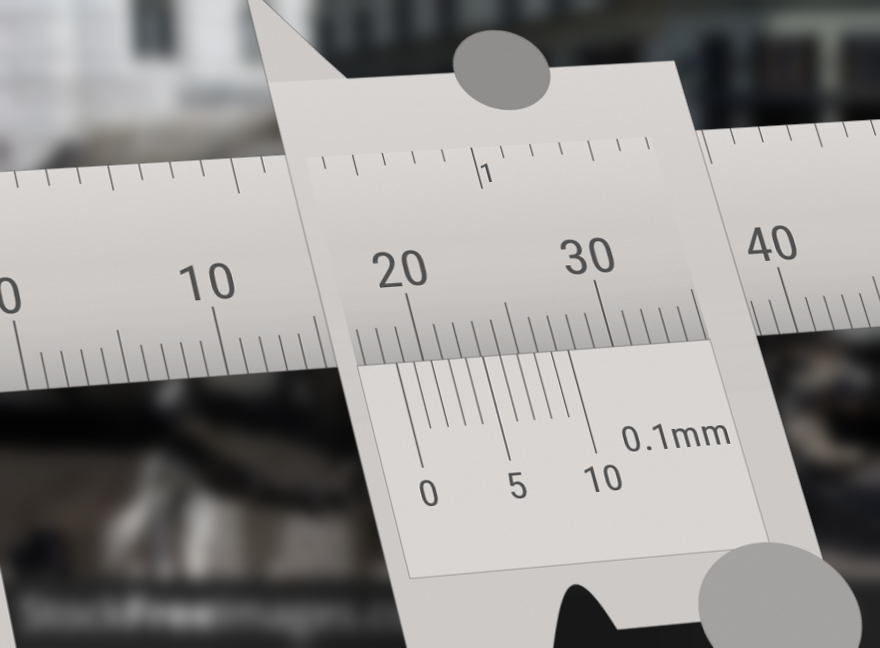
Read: value=18.6 unit=mm
